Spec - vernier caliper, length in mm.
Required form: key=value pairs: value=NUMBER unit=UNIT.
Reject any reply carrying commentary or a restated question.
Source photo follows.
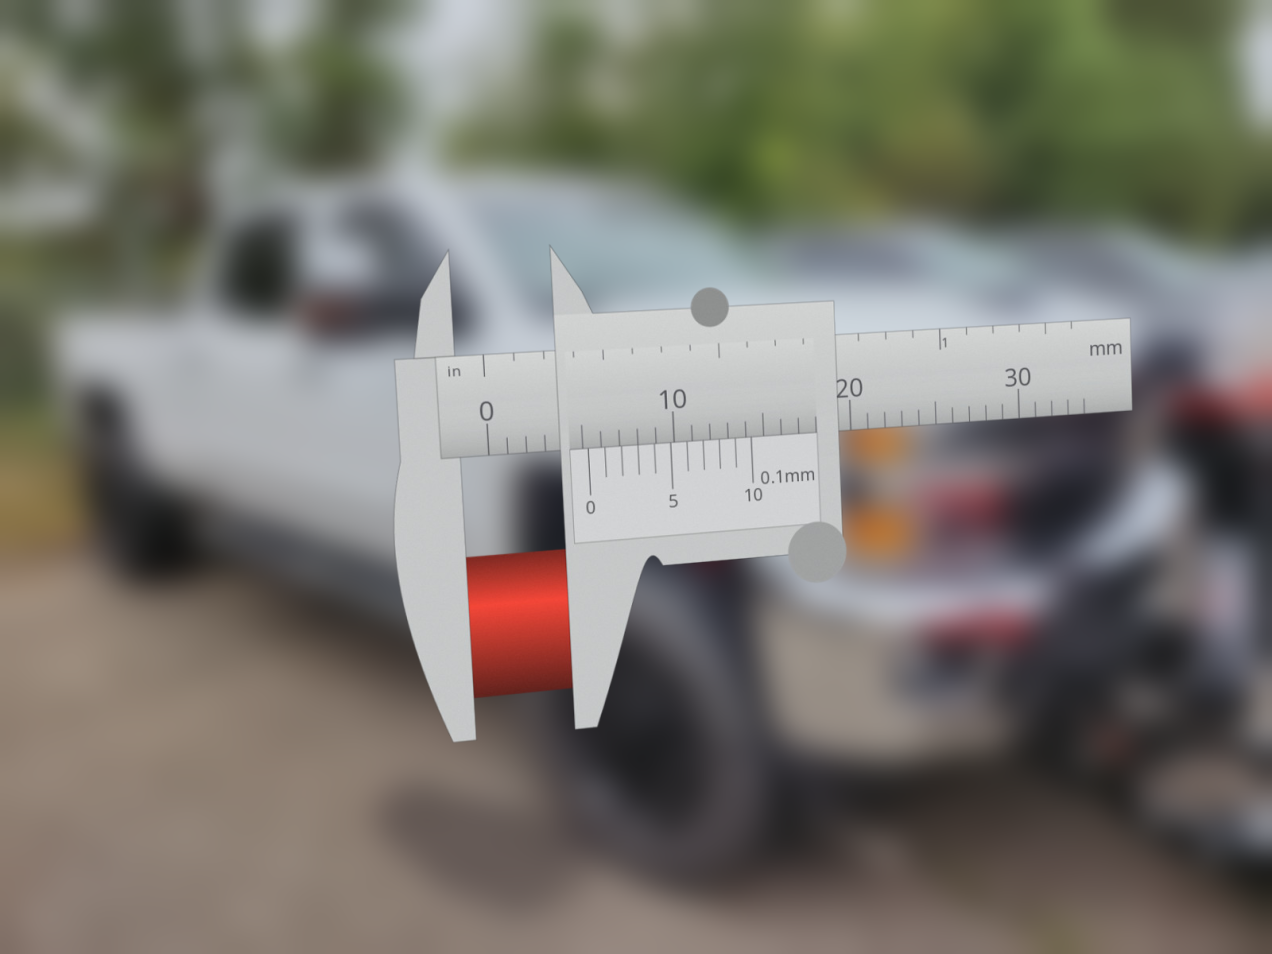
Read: value=5.3 unit=mm
